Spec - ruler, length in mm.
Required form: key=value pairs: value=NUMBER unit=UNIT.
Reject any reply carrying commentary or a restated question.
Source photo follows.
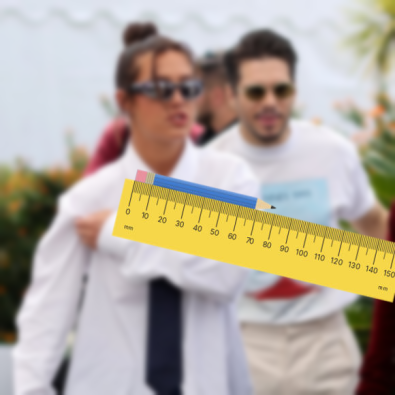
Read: value=80 unit=mm
